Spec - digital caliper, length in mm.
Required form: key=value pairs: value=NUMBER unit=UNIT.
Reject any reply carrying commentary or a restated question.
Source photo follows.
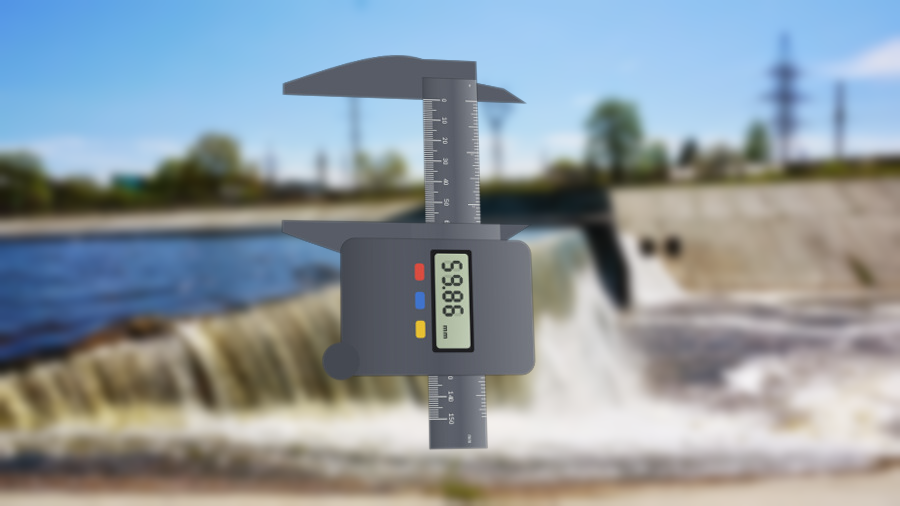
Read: value=59.86 unit=mm
